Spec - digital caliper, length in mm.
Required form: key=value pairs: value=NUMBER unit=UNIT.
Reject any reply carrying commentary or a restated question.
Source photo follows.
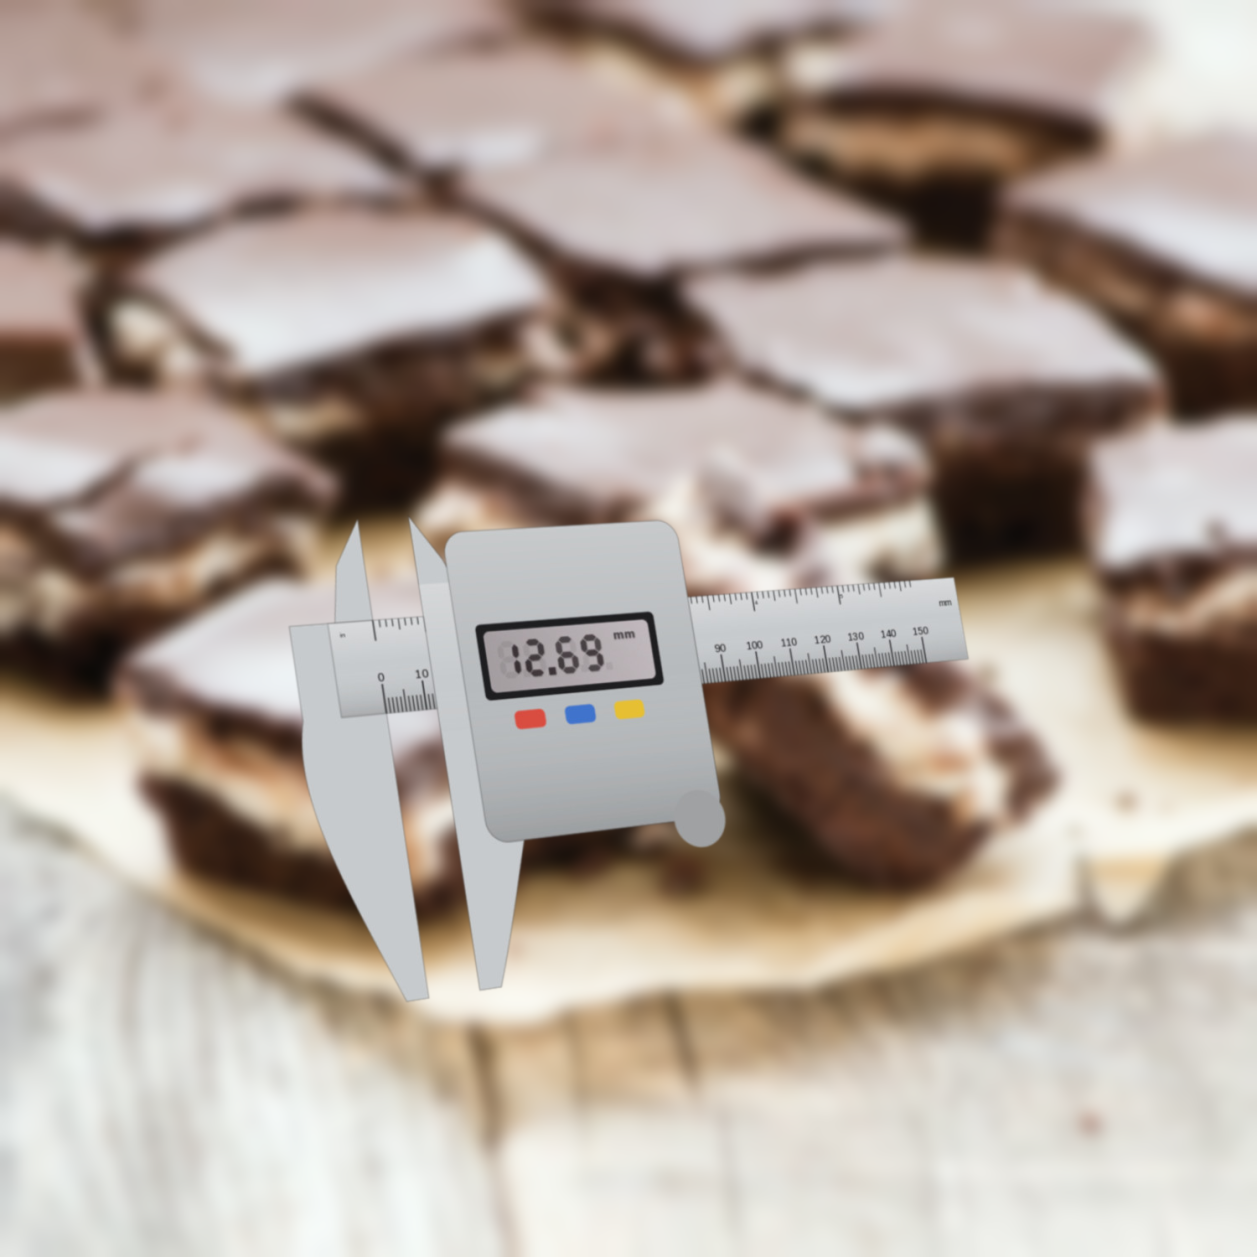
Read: value=12.69 unit=mm
